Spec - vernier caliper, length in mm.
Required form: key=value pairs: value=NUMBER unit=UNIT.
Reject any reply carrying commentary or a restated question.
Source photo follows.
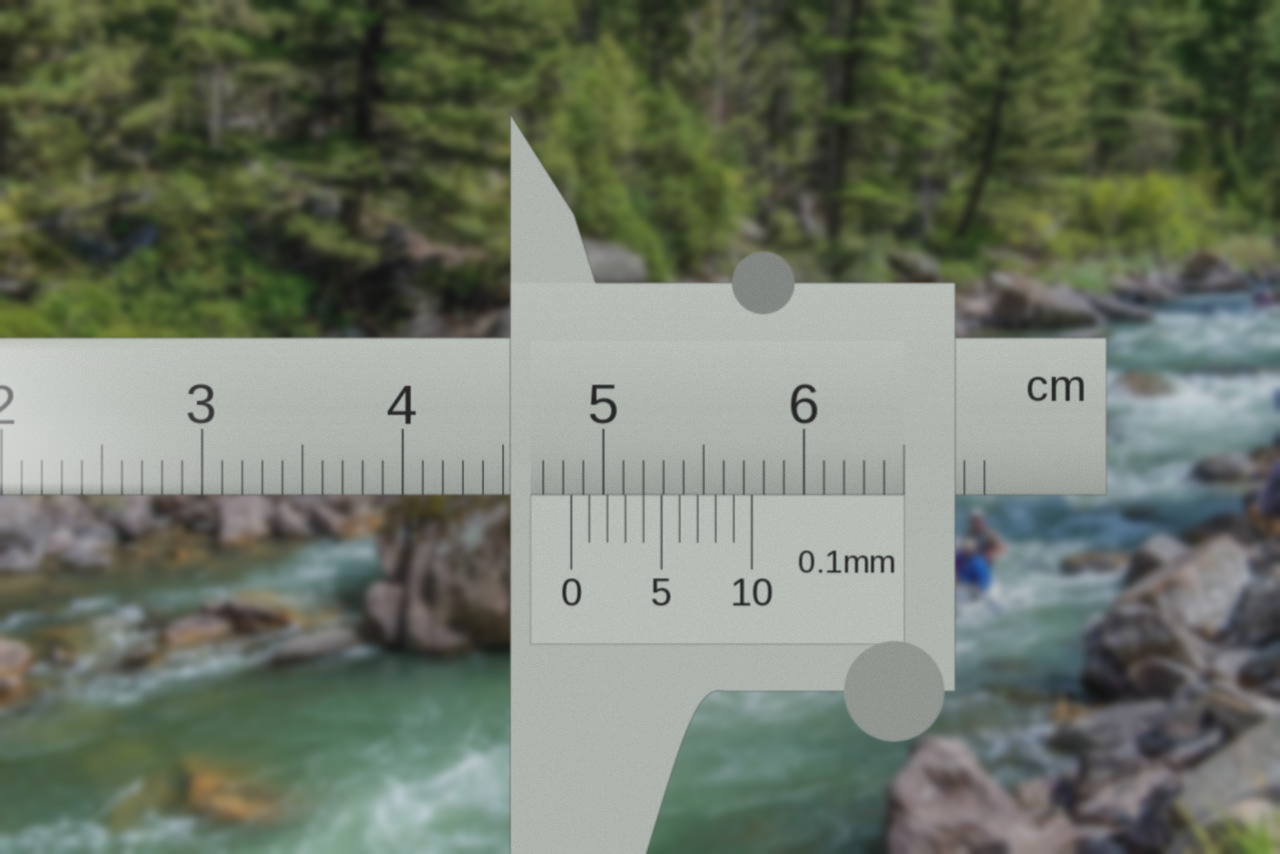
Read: value=48.4 unit=mm
